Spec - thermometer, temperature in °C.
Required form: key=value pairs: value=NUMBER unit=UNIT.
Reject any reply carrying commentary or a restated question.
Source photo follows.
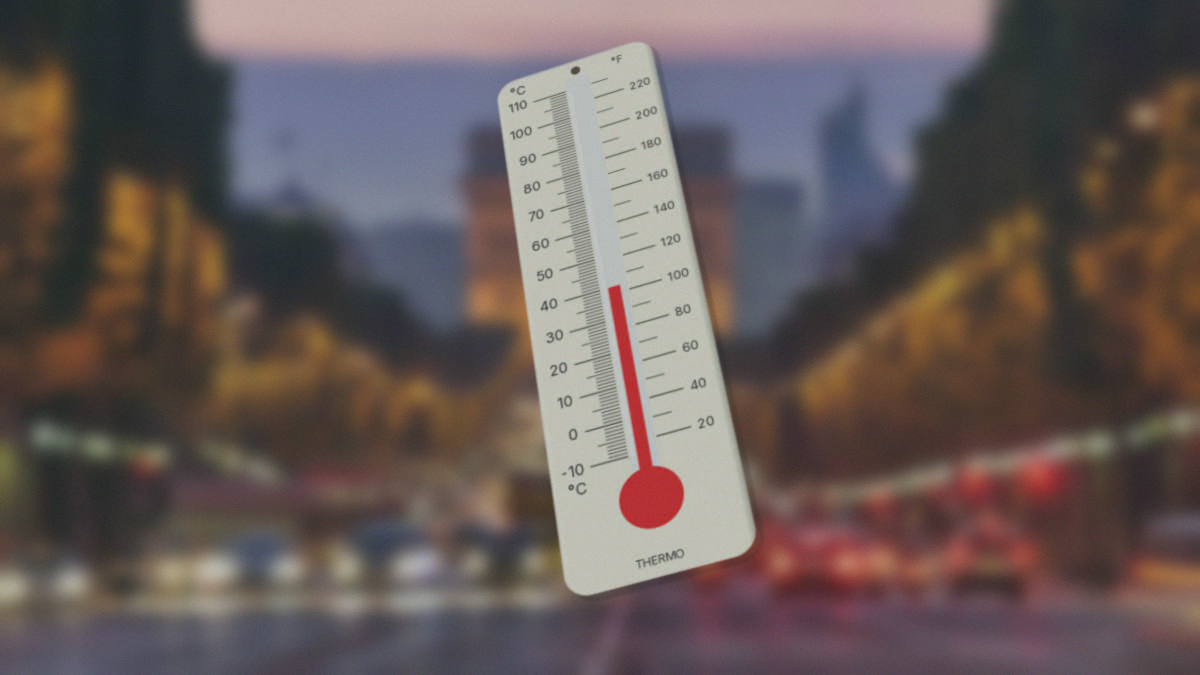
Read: value=40 unit=°C
